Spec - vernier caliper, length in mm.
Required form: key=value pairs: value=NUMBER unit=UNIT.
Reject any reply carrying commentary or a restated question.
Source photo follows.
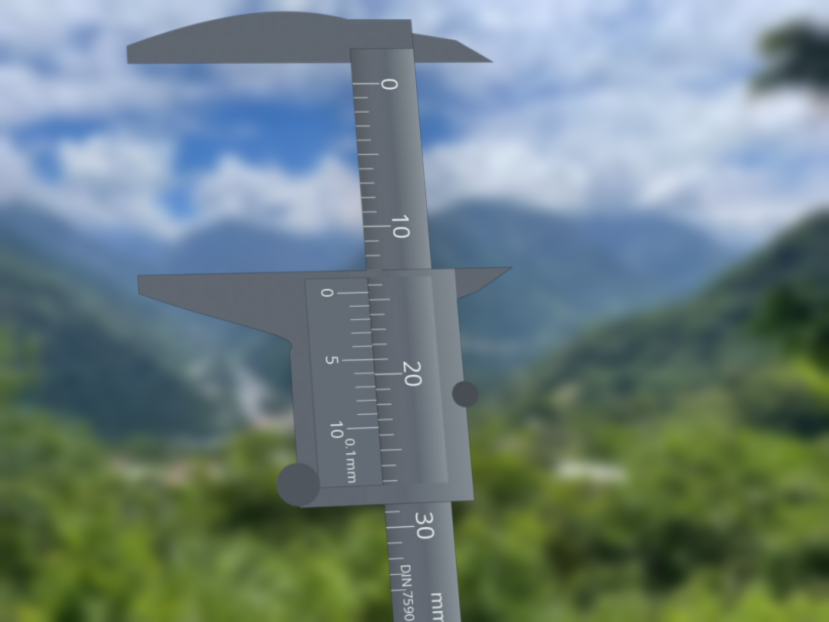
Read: value=14.5 unit=mm
